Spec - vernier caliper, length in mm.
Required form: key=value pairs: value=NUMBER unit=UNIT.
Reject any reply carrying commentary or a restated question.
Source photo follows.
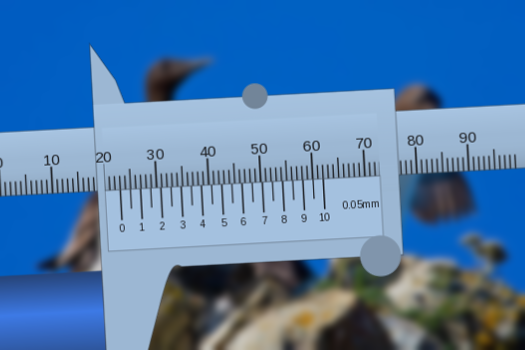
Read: value=23.0 unit=mm
